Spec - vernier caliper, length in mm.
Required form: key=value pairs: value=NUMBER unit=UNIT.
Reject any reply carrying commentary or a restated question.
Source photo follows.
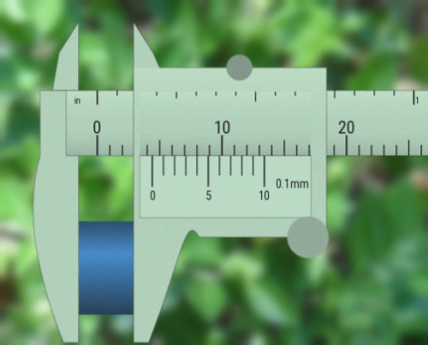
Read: value=4.4 unit=mm
